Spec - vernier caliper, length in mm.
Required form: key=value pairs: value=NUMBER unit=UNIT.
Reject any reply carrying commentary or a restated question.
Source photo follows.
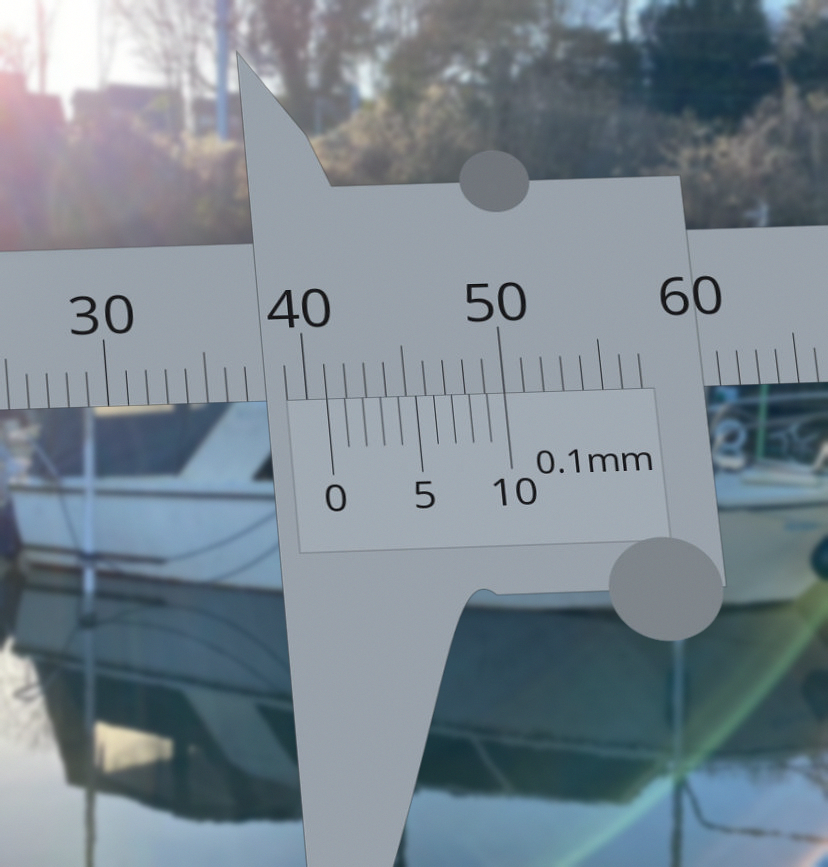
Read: value=41.0 unit=mm
